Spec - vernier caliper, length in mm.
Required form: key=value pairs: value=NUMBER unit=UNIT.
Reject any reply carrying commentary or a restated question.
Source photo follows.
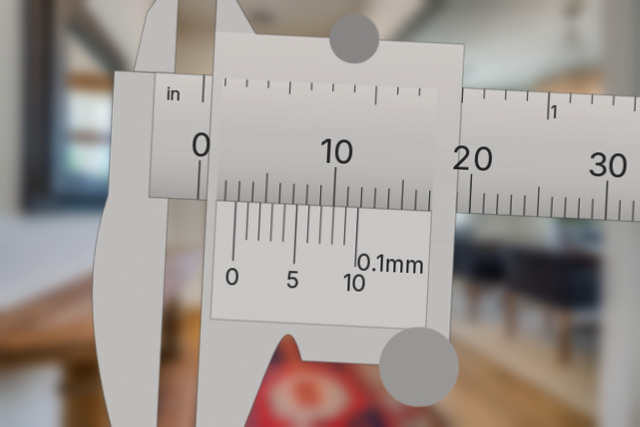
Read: value=2.8 unit=mm
